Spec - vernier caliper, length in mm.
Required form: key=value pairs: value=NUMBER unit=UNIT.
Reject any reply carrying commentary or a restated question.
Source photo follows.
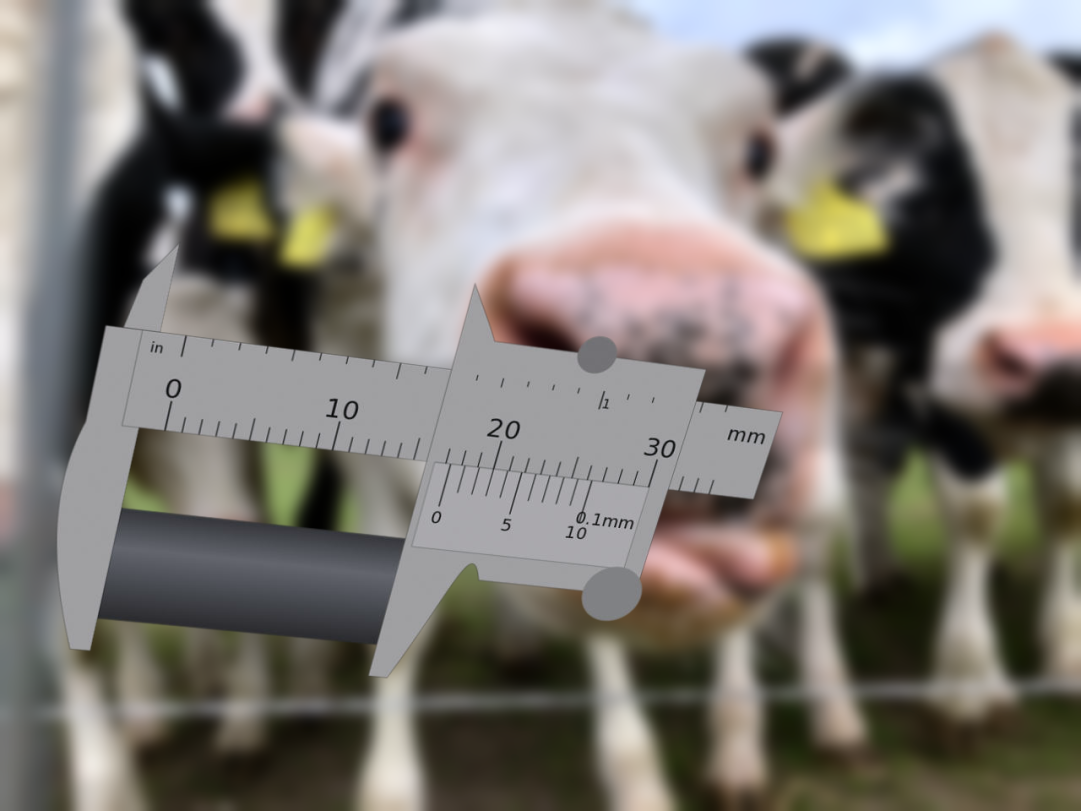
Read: value=17.3 unit=mm
